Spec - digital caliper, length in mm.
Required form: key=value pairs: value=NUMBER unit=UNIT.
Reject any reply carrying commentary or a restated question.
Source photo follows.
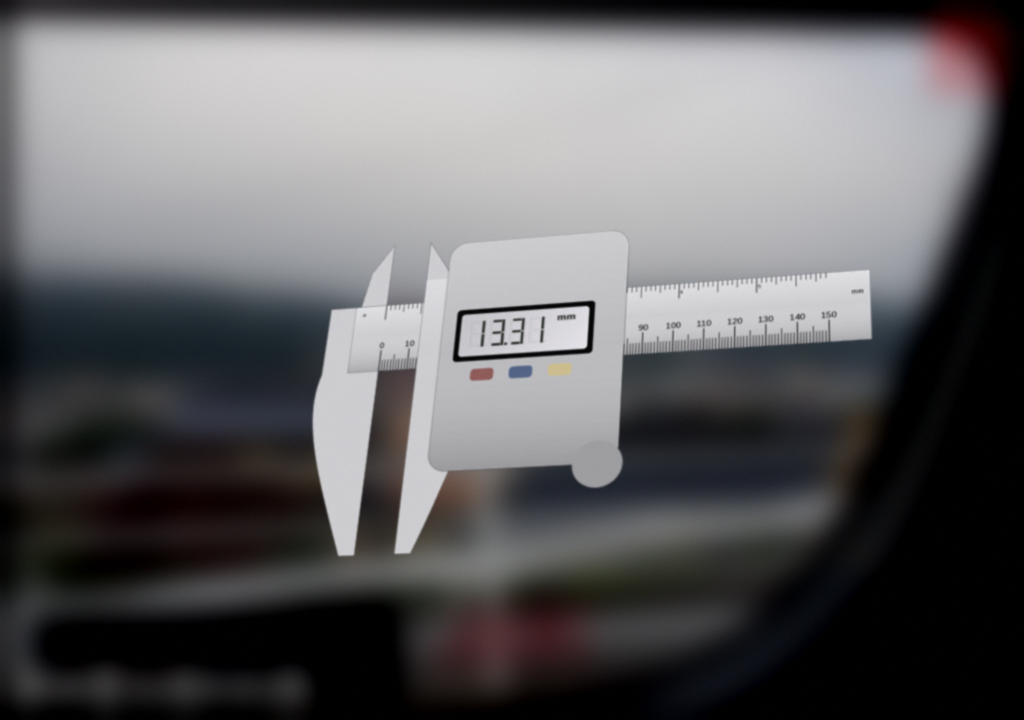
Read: value=13.31 unit=mm
